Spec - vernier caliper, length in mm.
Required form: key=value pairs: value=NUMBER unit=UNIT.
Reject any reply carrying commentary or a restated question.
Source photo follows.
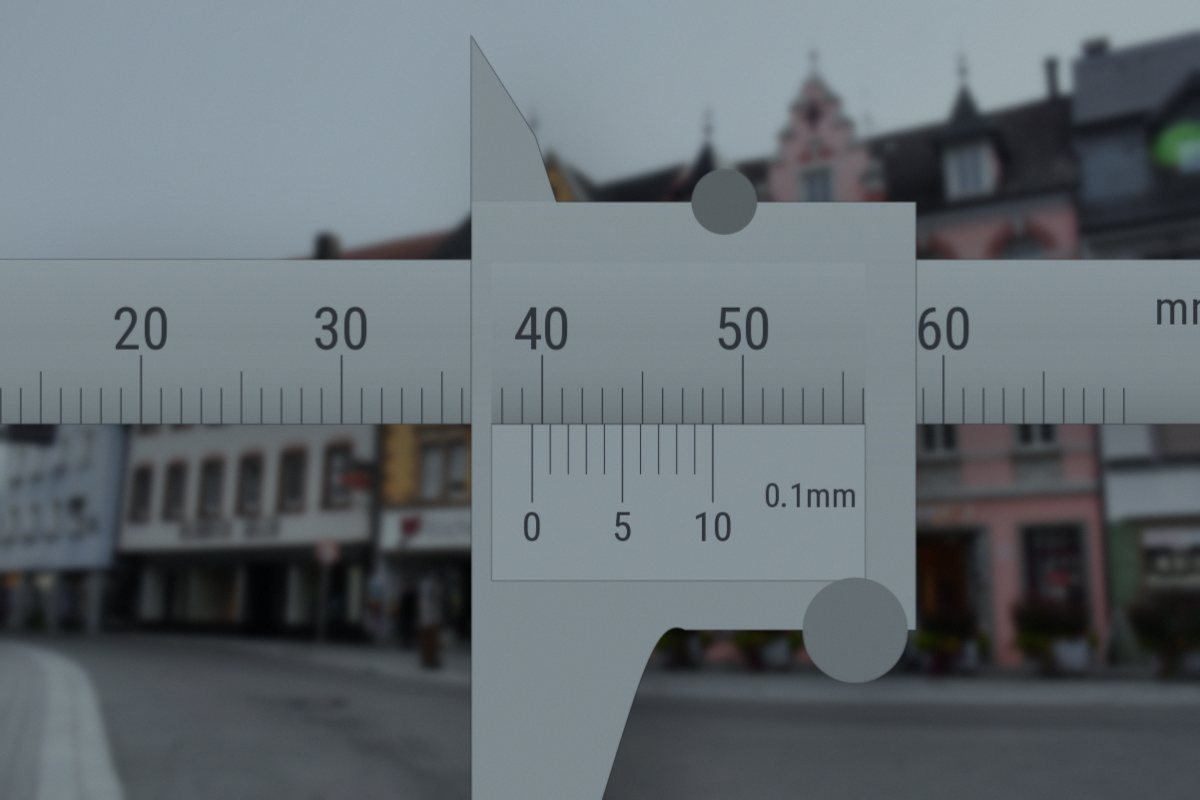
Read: value=39.5 unit=mm
